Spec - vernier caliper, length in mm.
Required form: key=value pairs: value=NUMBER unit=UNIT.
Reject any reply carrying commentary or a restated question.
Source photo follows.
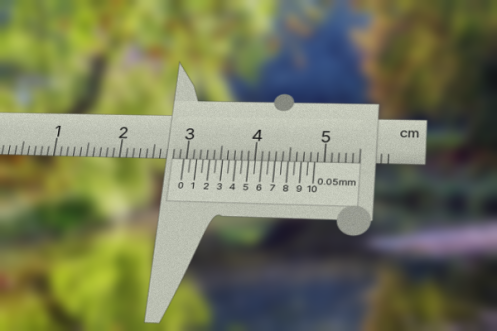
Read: value=29.6 unit=mm
